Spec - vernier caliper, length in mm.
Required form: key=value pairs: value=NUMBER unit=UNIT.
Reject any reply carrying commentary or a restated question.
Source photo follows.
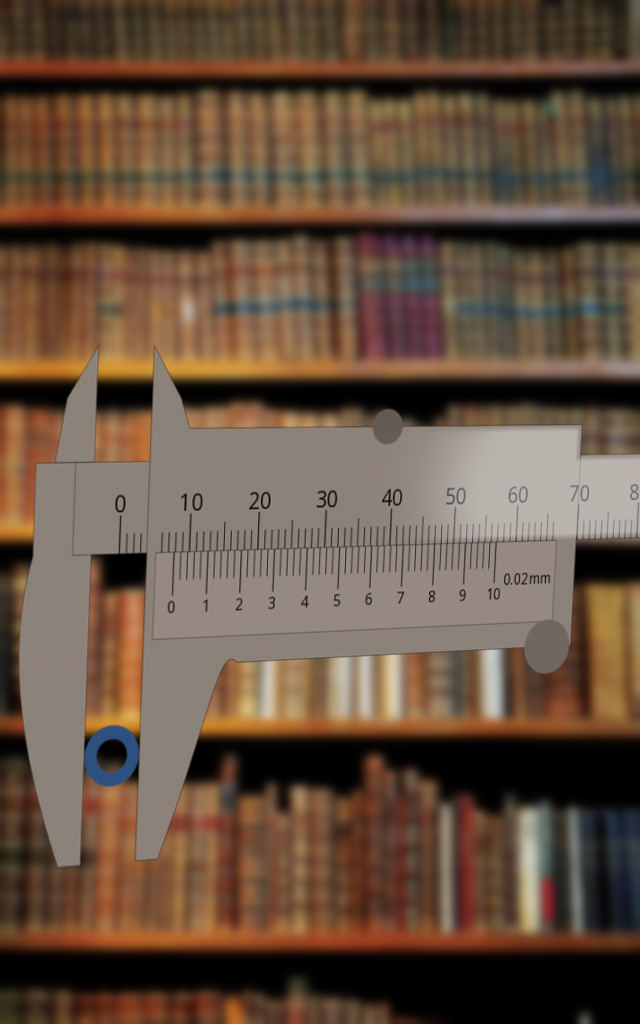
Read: value=7.8 unit=mm
